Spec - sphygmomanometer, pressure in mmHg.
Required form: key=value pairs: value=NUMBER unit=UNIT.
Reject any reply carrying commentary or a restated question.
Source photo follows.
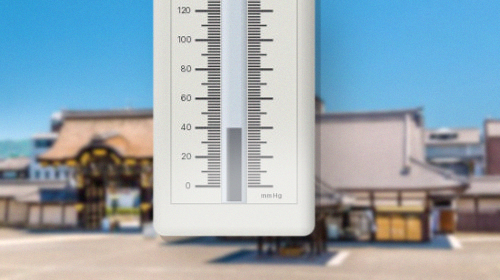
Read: value=40 unit=mmHg
